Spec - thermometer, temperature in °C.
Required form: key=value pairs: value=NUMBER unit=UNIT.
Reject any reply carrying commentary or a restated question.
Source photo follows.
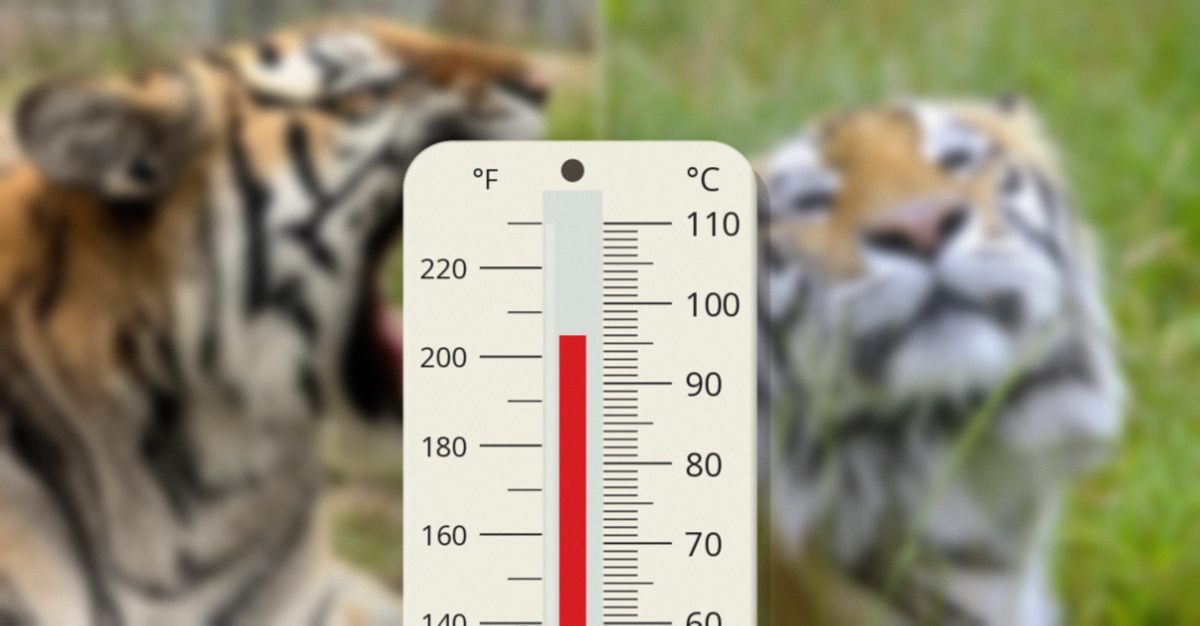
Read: value=96 unit=°C
